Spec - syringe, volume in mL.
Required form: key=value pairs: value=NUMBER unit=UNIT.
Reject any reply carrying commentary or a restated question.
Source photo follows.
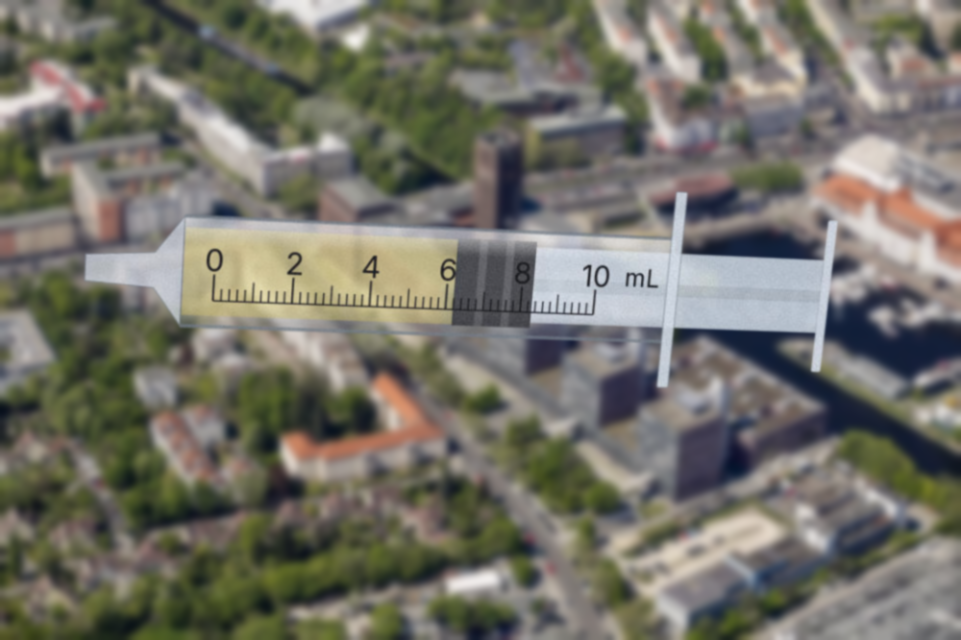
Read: value=6.2 unit=mL
